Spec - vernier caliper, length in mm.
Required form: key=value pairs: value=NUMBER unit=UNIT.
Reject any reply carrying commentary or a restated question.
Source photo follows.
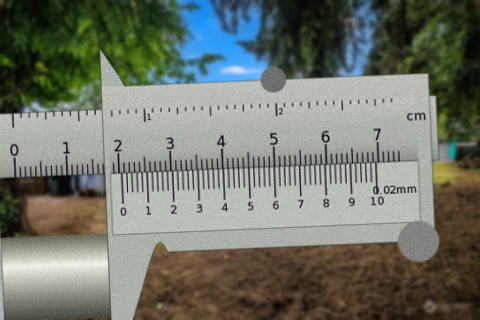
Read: value=20.5 unit=mm
